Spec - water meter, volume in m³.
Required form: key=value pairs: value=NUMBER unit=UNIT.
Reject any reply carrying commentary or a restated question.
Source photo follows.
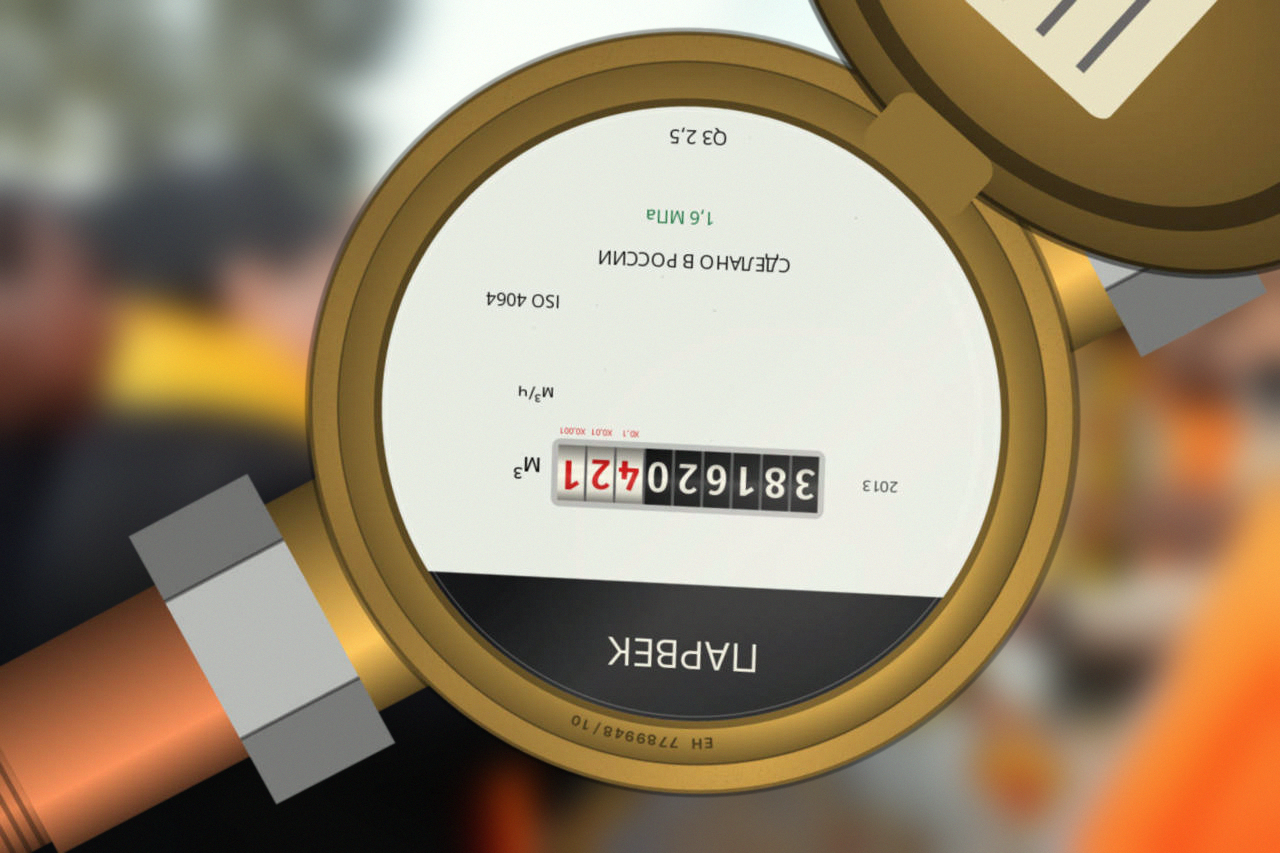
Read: value=381620.421 unit=m³
